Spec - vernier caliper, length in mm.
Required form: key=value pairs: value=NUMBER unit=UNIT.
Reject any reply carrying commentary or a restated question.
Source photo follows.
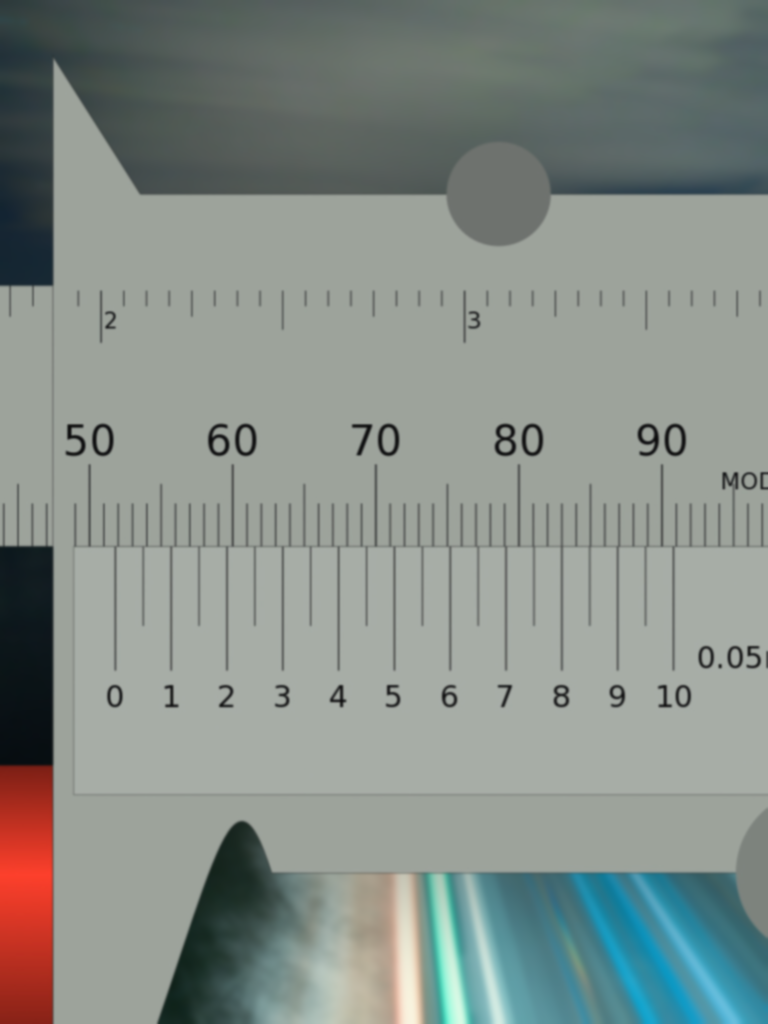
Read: value=51.8 unit=mm
